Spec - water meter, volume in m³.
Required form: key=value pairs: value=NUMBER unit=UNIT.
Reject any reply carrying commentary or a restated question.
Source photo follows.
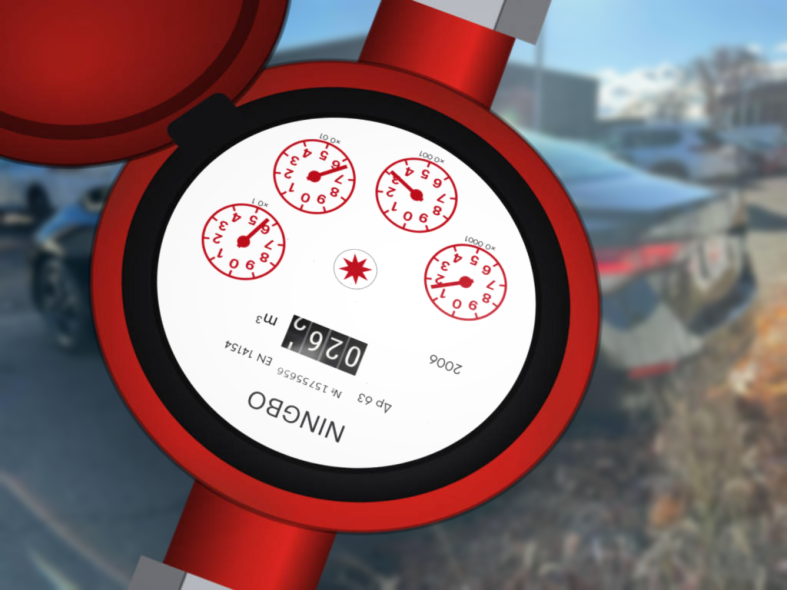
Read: value=261.5631 unit=m³
